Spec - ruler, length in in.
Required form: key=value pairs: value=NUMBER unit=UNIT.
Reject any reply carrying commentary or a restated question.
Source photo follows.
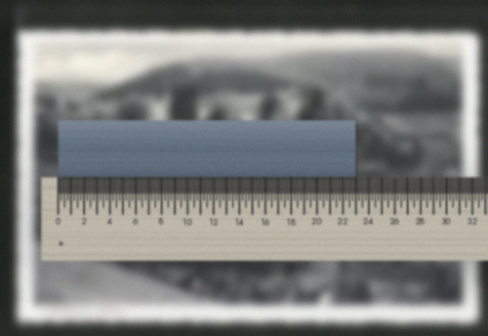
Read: value=23 unit=in
